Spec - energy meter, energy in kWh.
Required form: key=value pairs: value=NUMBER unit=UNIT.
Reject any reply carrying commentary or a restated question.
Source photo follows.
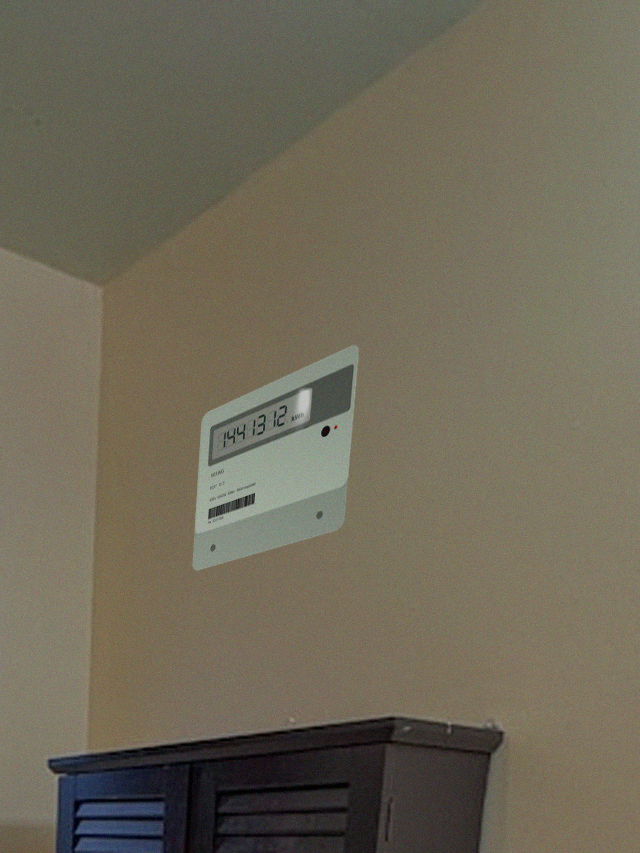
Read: value=1441312 unit=kWh
